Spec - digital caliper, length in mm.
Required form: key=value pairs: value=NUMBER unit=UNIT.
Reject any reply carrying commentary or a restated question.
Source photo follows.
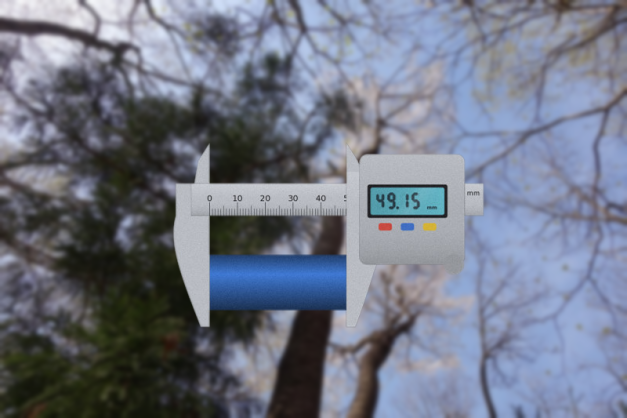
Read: value=49.15 unit=mm
